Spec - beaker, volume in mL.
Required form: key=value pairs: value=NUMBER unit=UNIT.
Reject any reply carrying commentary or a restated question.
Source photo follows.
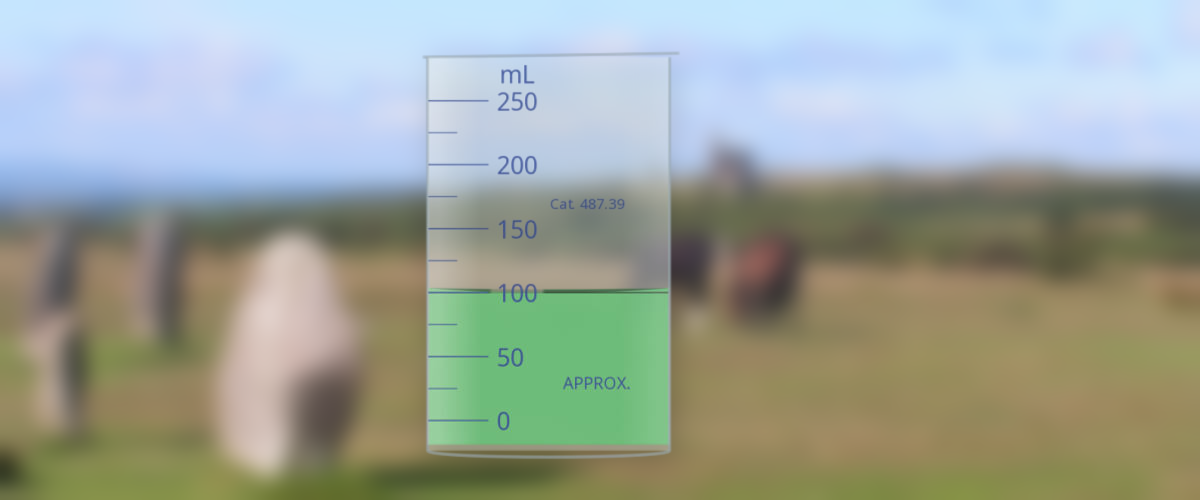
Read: value=100 unit=mL
